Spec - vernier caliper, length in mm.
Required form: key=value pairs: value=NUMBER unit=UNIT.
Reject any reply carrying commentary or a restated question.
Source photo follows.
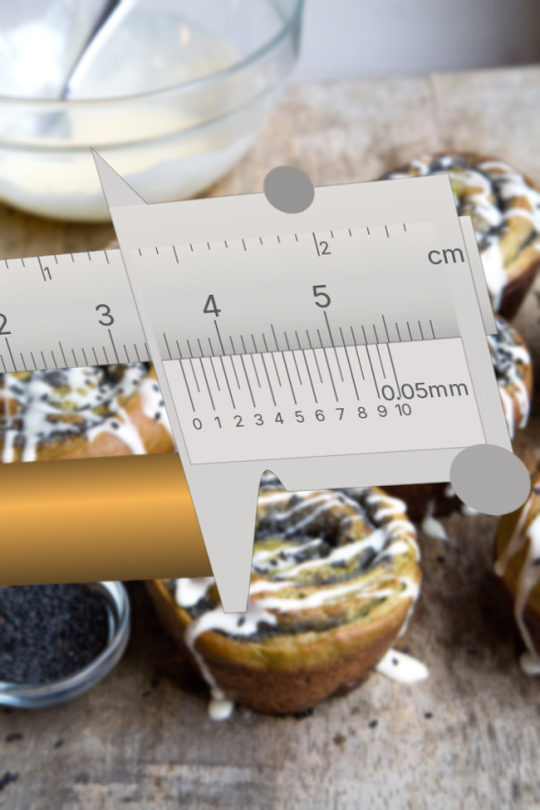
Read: value=35.8 unit=mm
